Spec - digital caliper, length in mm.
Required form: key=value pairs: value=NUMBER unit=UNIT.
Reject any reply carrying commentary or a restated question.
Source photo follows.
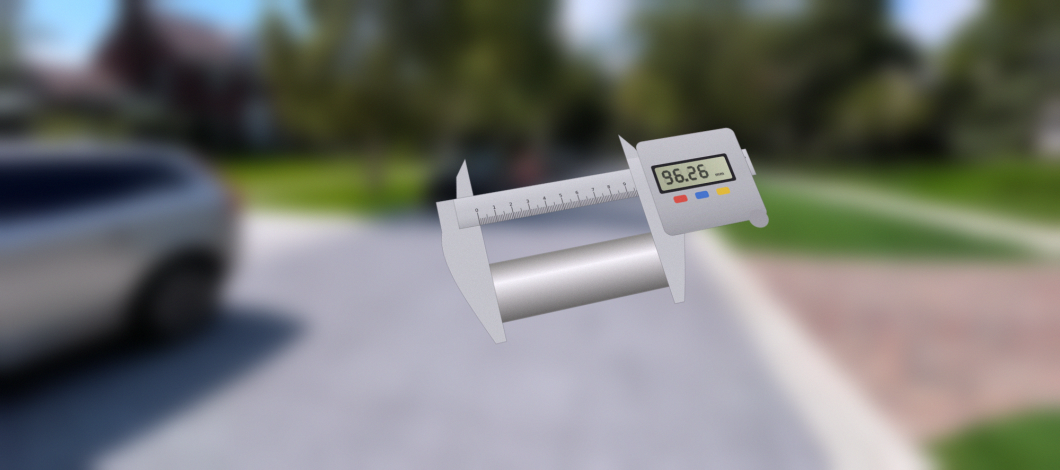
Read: value=96.26 unit=mm
